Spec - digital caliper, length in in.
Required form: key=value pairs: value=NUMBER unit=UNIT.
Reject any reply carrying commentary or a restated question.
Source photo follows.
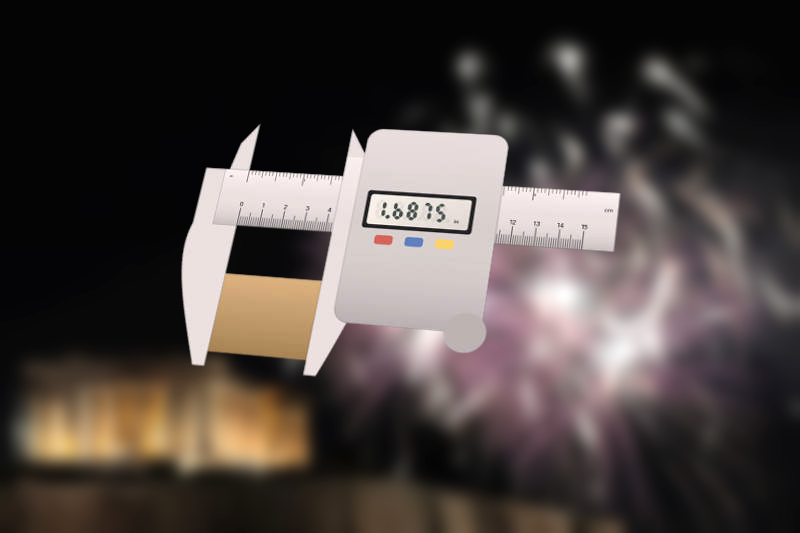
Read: value=1.6875 unit=in
